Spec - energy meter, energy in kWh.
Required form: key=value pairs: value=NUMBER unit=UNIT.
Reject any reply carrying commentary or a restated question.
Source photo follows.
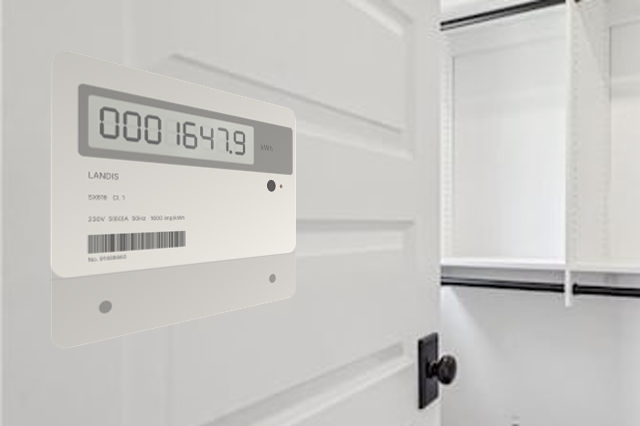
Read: value=1647.9 unit=kWh
